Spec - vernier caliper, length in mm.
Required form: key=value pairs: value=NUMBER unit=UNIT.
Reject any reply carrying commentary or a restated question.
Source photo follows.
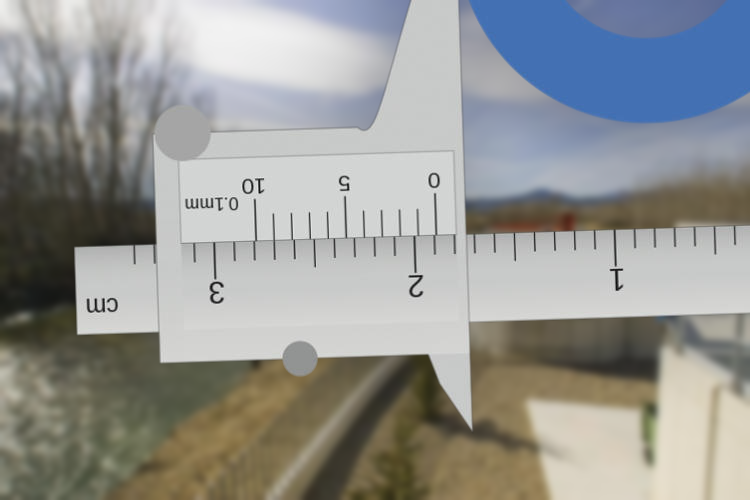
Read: value=18.9 unit=mm
